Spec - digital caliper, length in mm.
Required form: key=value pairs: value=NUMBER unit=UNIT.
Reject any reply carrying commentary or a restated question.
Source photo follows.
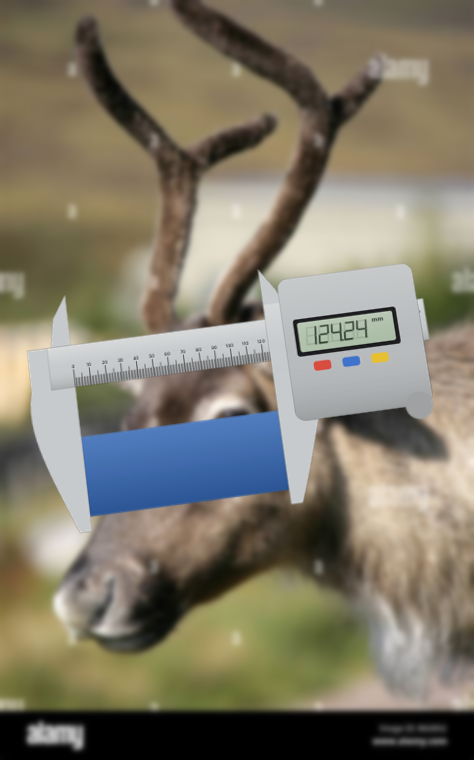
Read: value=124.24 unit=mm
